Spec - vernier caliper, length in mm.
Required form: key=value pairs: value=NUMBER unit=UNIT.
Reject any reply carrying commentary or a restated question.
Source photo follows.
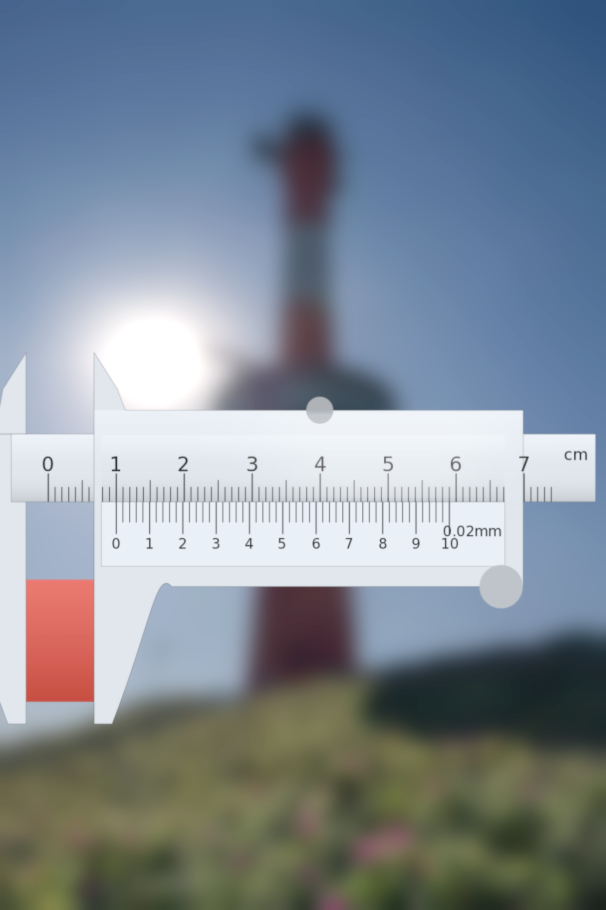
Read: value=10.0 unit=mm
